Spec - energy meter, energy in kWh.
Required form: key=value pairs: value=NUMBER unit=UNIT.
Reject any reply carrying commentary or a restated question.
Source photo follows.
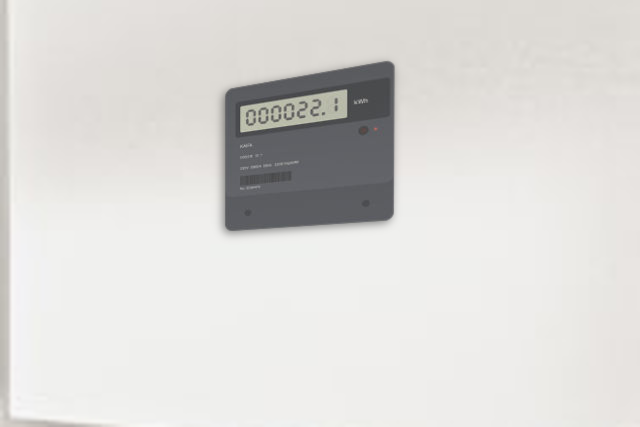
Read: value=22.1 unit=kWh
